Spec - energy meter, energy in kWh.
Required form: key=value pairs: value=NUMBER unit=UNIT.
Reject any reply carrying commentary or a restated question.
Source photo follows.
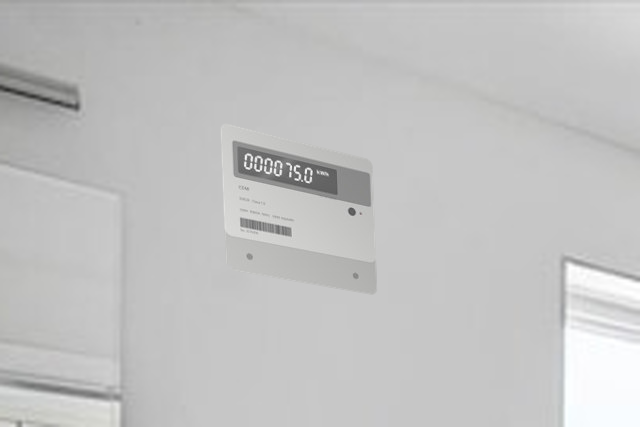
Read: value=75.0 unit=kWh
